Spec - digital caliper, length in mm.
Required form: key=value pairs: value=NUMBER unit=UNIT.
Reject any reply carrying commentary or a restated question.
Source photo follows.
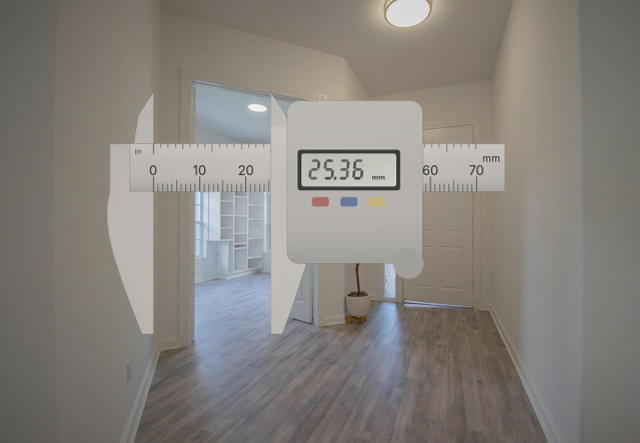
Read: value=25.36 unit=mm
